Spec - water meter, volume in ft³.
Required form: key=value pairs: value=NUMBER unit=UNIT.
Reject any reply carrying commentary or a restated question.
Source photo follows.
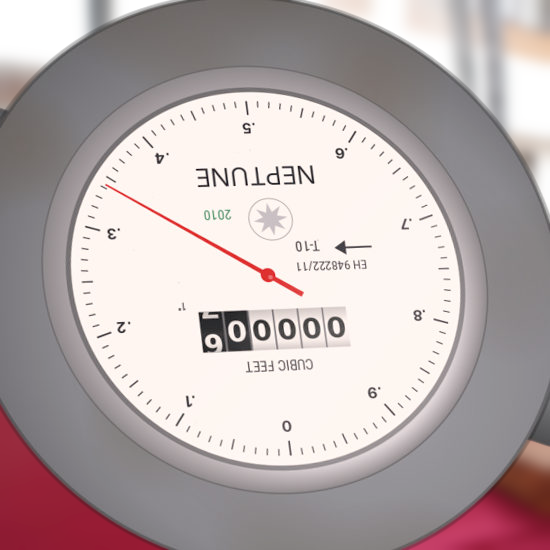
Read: value=6.34 unit=ft³
